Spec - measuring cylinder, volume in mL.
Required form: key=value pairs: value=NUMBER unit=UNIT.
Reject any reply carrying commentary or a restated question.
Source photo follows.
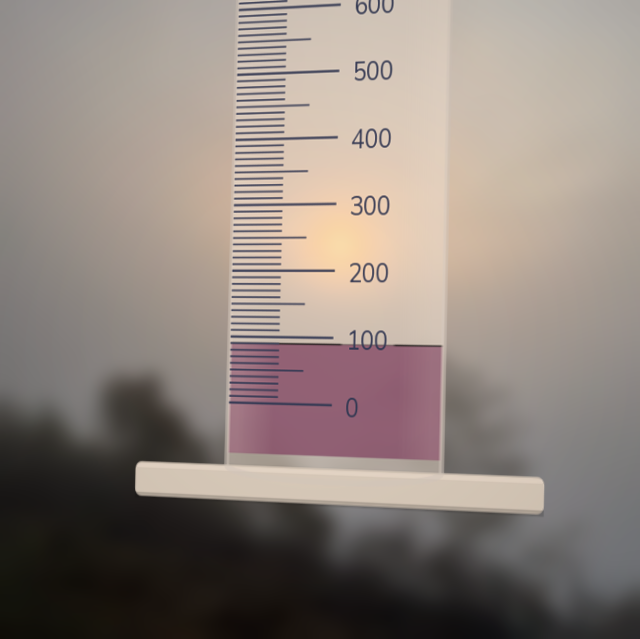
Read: value=90 unit=mL
